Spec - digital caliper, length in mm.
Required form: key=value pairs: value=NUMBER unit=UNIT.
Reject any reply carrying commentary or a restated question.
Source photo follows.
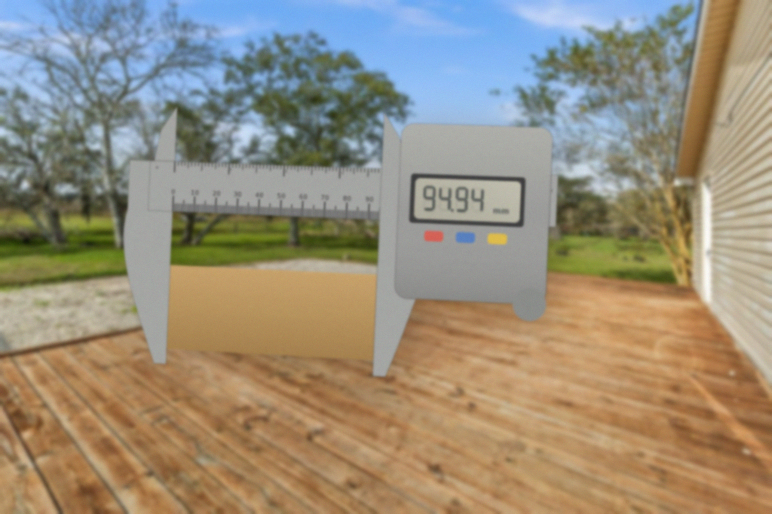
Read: value=94.94 unit=mm
